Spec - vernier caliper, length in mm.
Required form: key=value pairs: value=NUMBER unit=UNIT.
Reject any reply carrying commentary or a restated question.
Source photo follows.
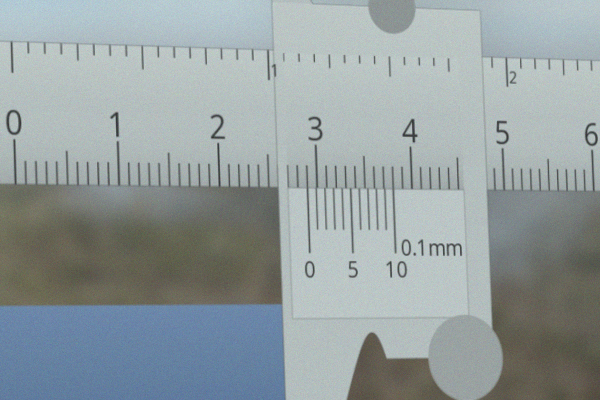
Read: value=29.0 unit=mm
